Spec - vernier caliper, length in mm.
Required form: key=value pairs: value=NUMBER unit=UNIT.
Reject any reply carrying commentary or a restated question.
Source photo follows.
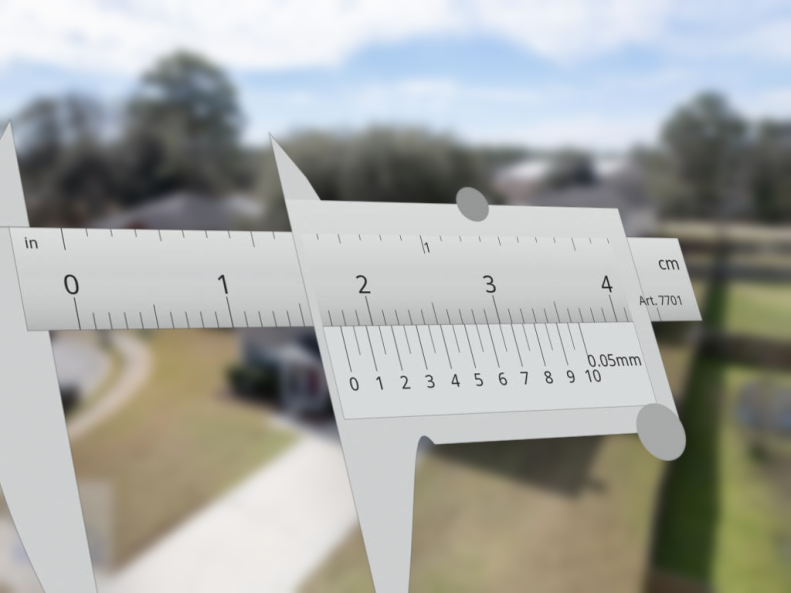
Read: value=17.6 unit=mm
